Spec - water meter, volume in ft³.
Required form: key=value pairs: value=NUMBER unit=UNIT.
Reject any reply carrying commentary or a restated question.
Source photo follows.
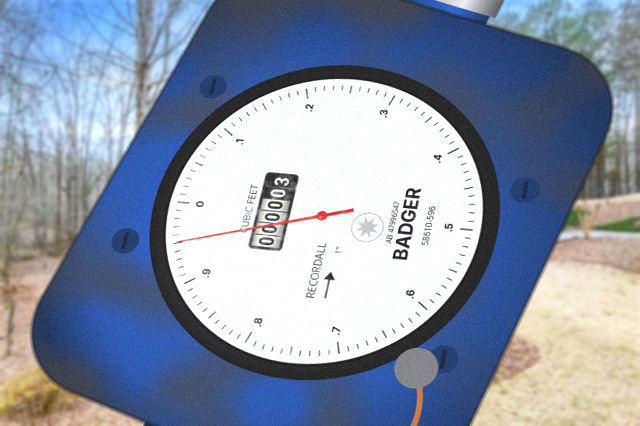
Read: value=2.95 unit=ft³
